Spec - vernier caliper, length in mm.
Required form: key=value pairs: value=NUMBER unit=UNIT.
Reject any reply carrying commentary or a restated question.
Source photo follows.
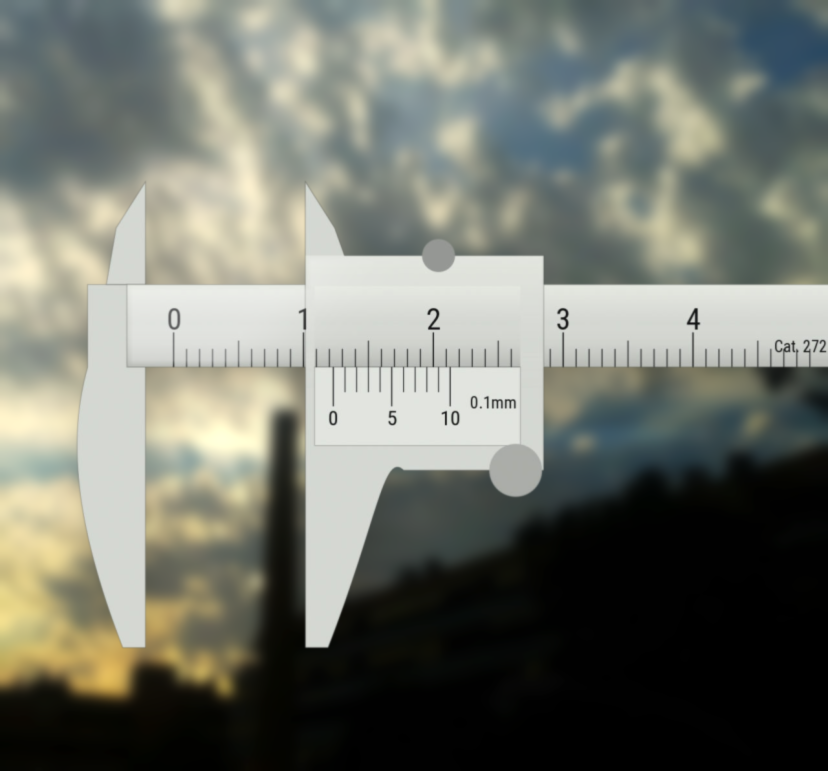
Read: value=12.3 unit=mm
